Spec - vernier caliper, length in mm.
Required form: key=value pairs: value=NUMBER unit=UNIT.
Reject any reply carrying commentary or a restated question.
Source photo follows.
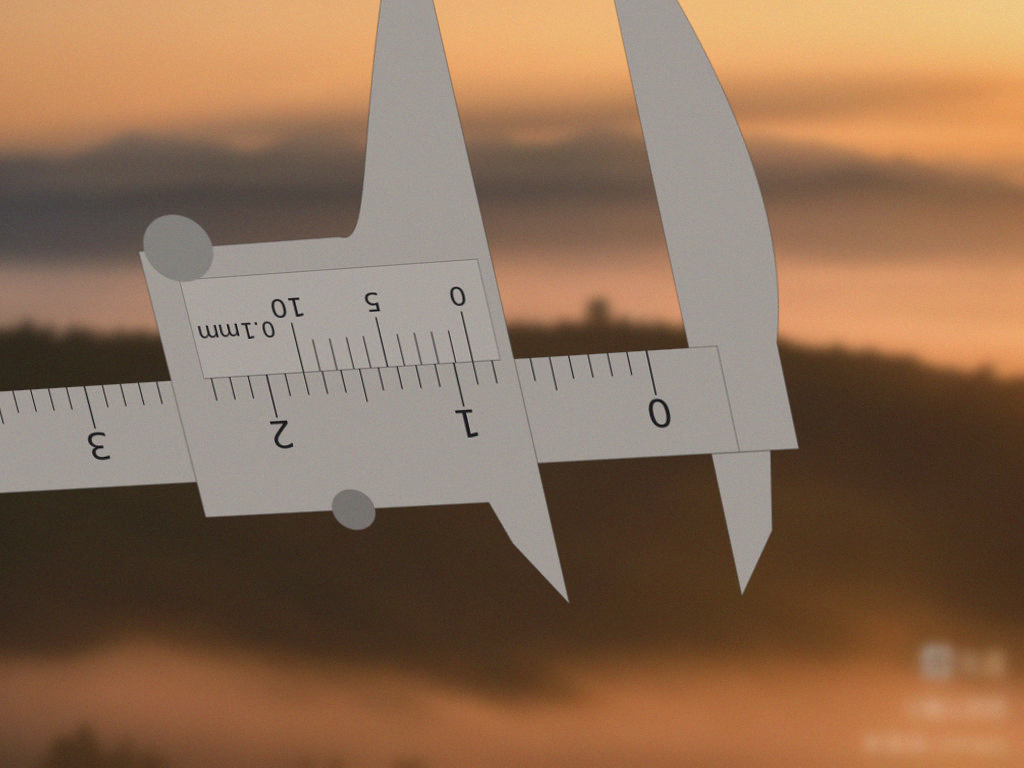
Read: value=9.0 unit=mm
